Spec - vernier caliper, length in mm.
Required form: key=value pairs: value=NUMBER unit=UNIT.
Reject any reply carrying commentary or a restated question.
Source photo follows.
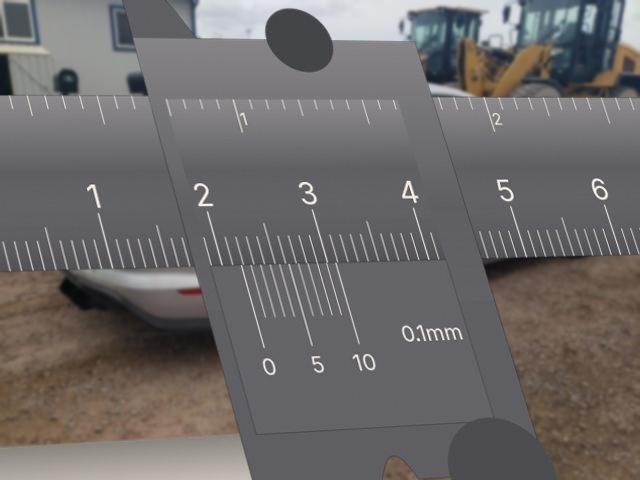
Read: value=21.8 unit=mm
